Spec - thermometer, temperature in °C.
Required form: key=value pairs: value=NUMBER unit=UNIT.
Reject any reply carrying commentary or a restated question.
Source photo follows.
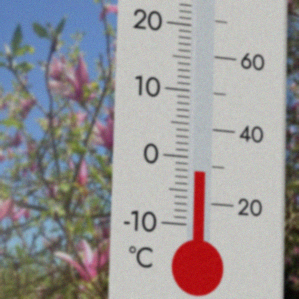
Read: value=-2 unit=°C
